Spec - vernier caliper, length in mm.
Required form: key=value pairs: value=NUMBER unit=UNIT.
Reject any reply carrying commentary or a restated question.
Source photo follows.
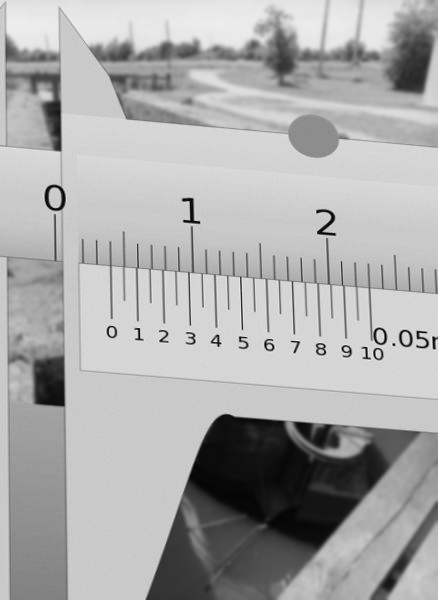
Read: value=4.0 unit=mm
